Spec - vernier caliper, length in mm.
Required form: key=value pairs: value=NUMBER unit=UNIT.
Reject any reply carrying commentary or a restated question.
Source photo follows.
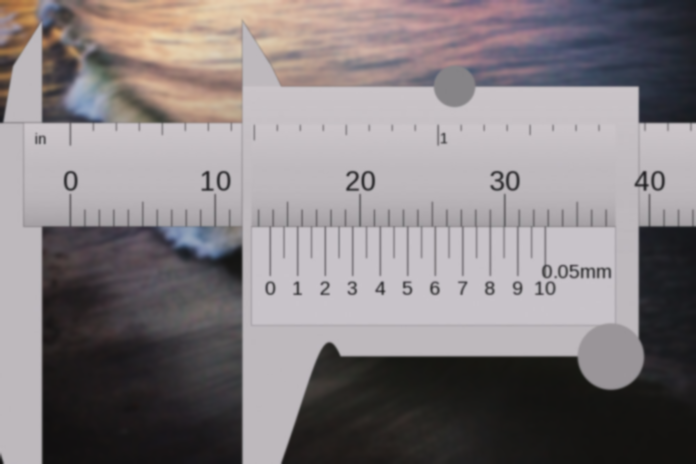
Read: value=13.8 unit=mm
